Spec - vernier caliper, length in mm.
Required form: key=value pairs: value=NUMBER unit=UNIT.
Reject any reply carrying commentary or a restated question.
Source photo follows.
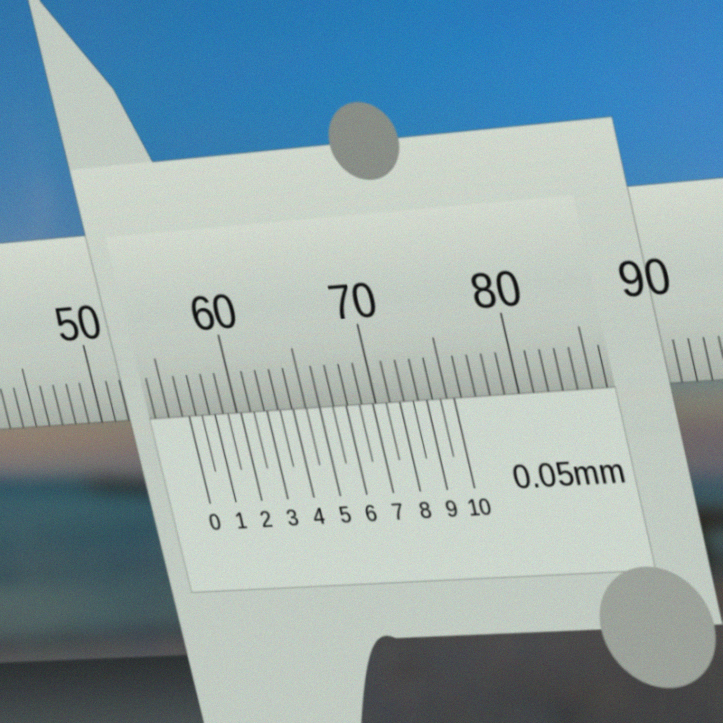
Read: value=56.5 unit=mm
